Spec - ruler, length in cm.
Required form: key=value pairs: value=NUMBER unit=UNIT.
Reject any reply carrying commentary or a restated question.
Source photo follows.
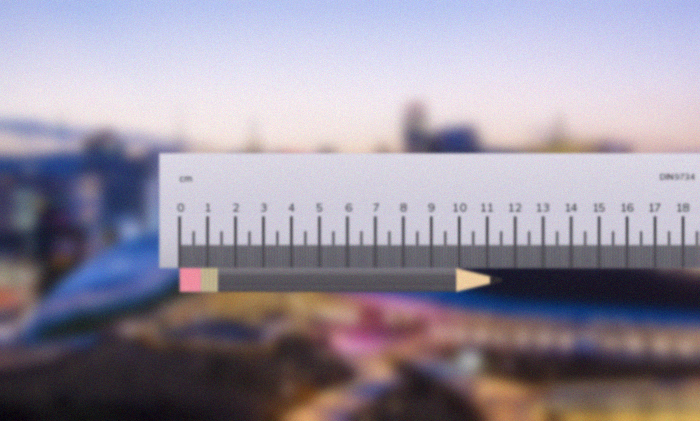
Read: value=11.5 unit=cm
